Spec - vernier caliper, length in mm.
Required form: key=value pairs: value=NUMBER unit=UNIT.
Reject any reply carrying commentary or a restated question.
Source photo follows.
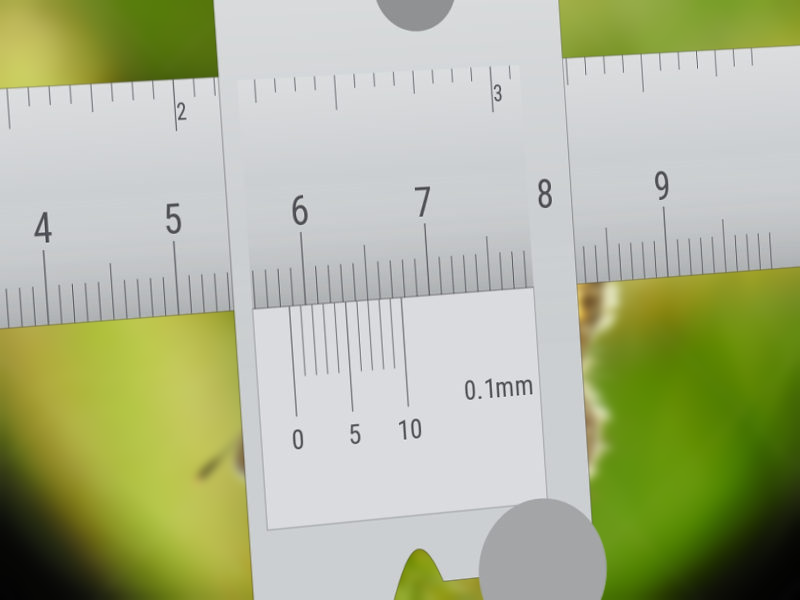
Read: value=58.7 unit=mm
